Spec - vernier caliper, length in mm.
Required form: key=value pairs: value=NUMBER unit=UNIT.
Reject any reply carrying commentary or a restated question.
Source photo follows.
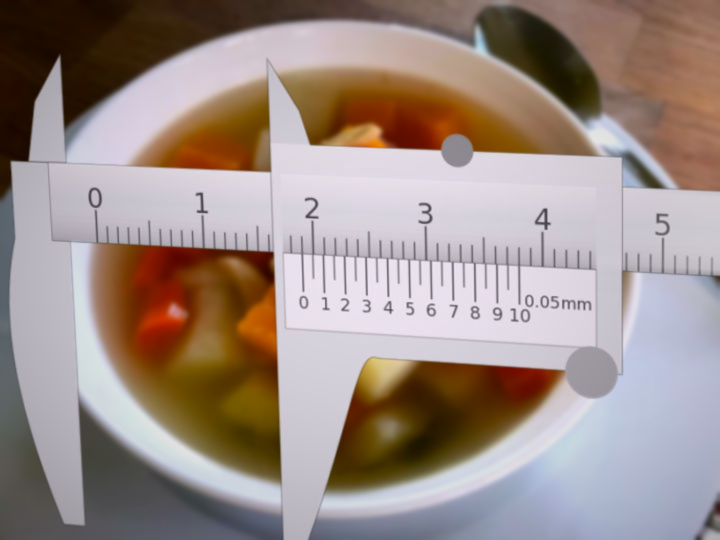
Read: value=19.0 unit=mm
